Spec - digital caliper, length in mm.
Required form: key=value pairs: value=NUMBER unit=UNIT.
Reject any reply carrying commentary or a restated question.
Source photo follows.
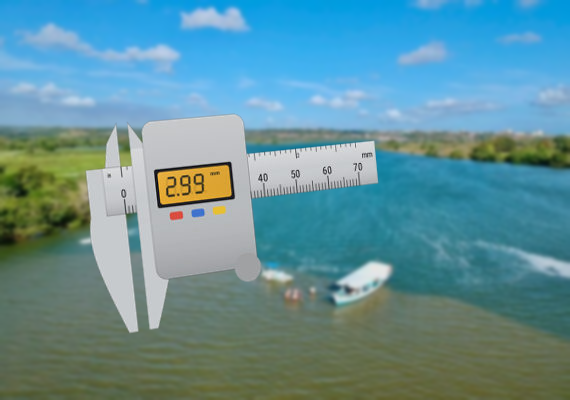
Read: value=2.99 unit=mm
